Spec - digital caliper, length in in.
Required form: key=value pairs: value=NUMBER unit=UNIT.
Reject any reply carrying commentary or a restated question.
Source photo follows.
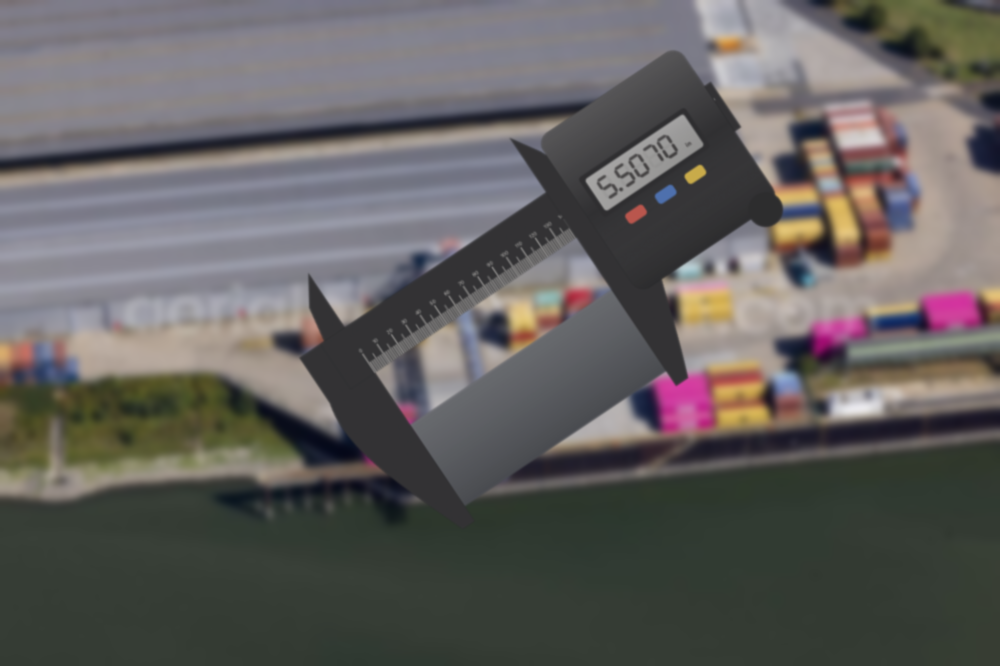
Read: value=5.5070 unit=in
